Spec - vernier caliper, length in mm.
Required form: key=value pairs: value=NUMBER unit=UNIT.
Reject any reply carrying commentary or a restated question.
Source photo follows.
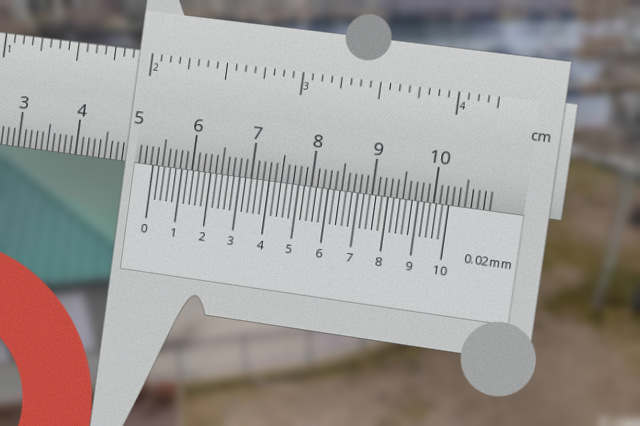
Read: value=53.4 unit=mm
